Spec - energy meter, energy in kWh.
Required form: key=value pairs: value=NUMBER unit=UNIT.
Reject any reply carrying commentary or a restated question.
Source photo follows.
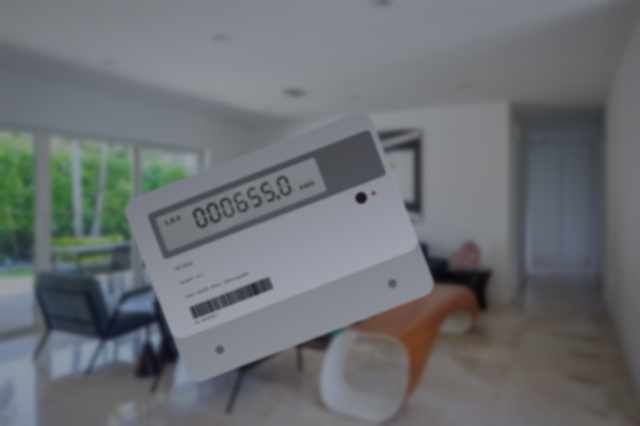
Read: value=655.0 unit=kWh
